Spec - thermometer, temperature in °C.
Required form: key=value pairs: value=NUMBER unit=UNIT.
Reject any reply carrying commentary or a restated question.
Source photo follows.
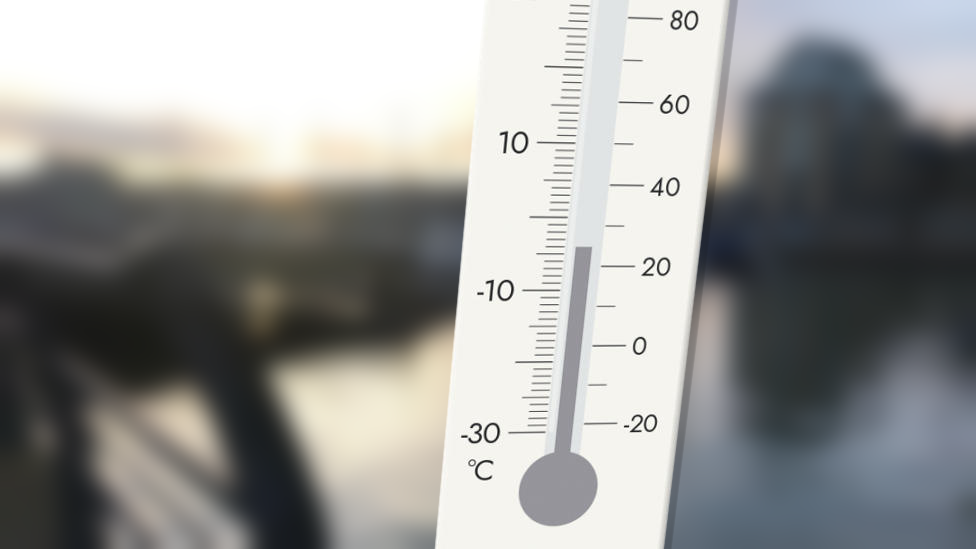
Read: value=-4 unit=°C
